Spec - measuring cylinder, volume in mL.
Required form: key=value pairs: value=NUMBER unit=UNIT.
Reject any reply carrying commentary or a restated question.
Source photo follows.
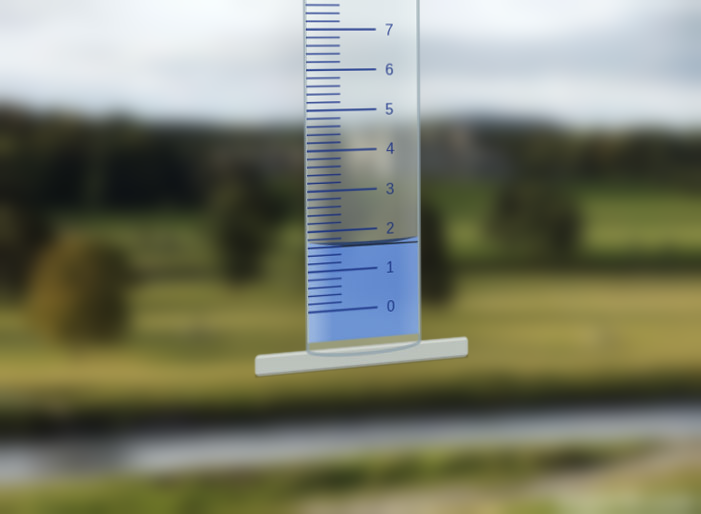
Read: value=1.6 unit=mL
